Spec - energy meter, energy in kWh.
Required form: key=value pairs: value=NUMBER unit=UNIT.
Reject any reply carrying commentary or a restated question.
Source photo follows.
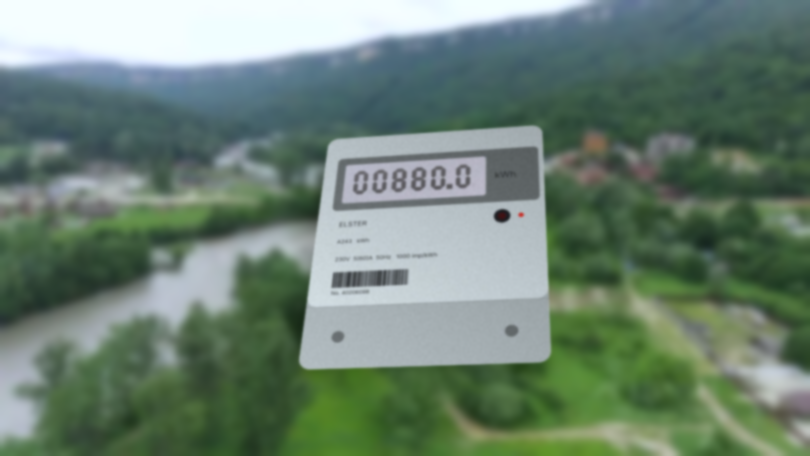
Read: value=880.0 unit=kWh
